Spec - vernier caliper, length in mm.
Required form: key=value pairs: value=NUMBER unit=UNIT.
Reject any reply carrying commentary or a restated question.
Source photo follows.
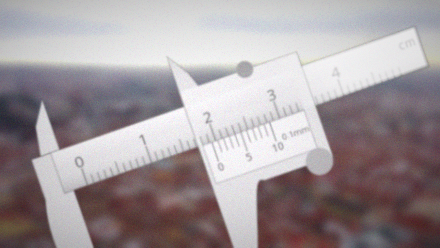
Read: value=19.4 unit=mm
